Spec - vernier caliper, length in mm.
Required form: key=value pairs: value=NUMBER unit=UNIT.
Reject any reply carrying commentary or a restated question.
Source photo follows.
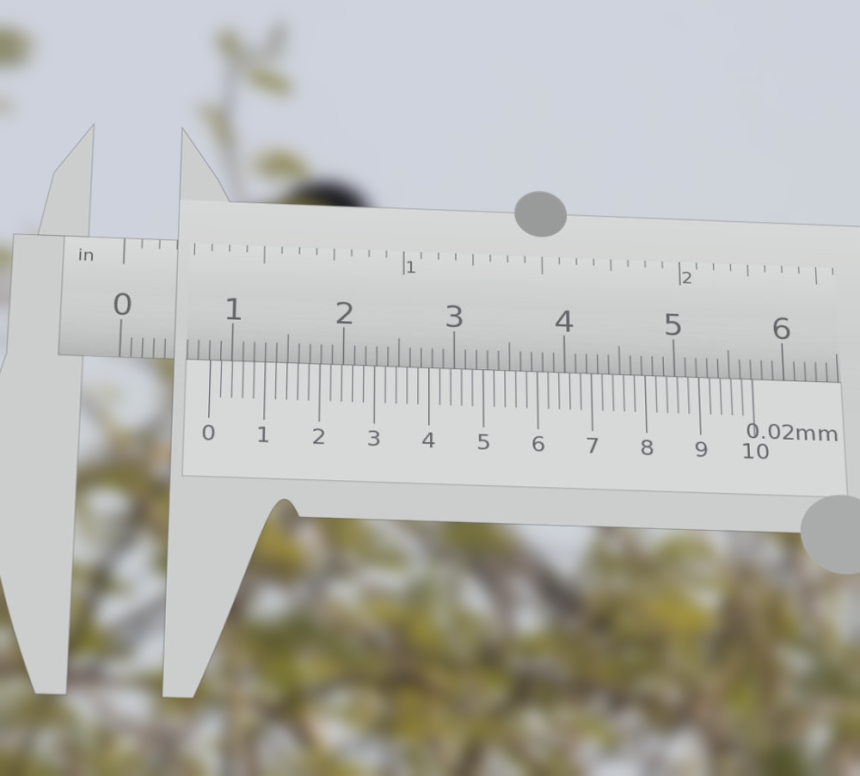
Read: value=8.1 unit=mm
